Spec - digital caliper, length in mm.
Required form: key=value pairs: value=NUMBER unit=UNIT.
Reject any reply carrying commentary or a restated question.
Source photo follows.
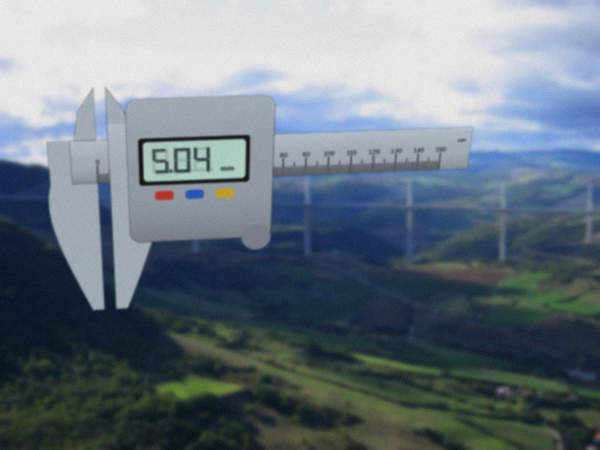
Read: value=5.04 unit=mm
